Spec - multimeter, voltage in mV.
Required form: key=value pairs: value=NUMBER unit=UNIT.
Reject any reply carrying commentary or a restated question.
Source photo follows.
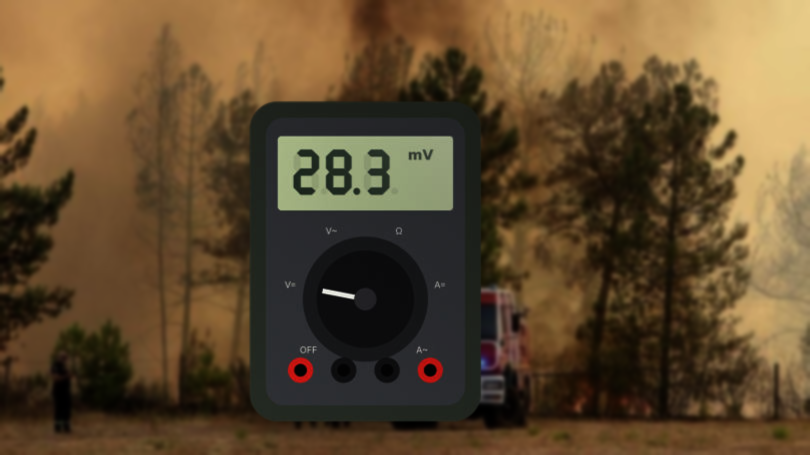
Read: value=28.3 unit=mV
